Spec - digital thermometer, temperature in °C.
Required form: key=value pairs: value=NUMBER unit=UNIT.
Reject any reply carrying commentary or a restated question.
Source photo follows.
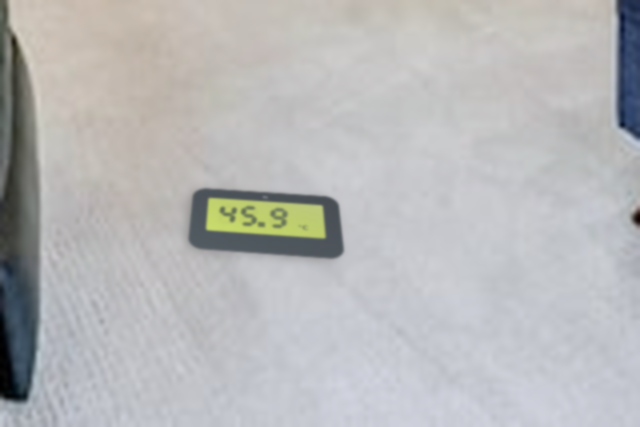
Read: value=45.9 unit=°C
